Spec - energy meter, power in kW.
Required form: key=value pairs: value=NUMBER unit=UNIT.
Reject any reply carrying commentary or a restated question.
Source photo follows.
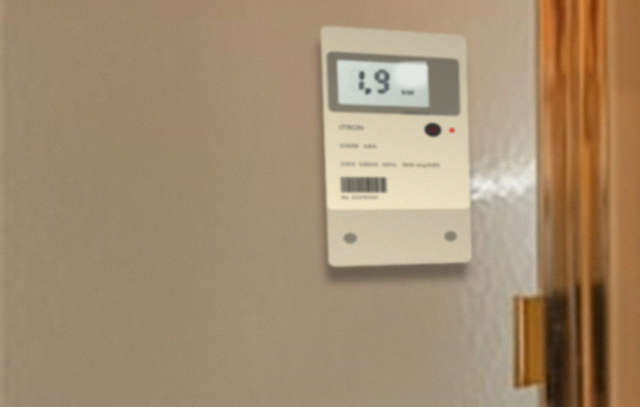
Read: value=1.9 unit=kW
